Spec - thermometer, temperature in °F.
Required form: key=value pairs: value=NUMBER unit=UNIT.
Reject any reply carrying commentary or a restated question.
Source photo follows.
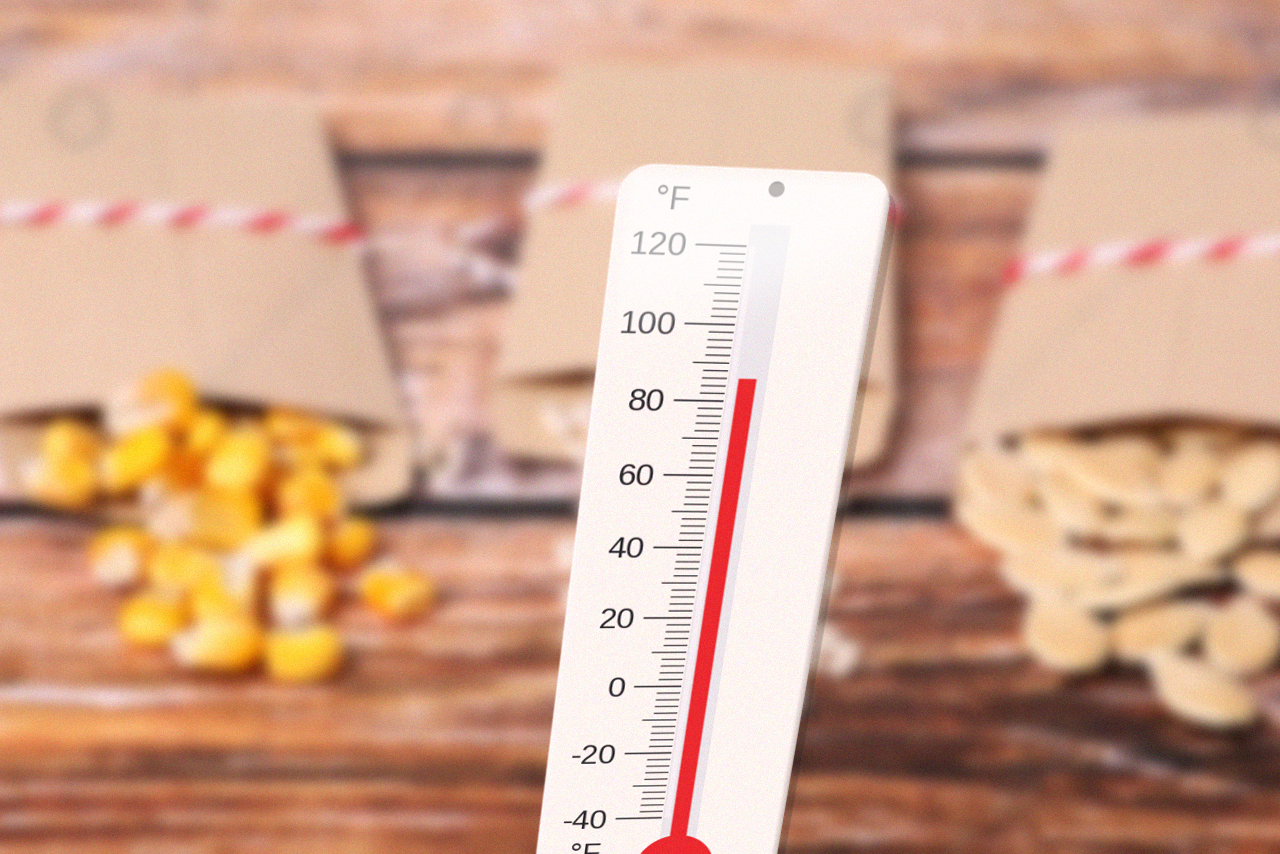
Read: value=86 unit=°F
